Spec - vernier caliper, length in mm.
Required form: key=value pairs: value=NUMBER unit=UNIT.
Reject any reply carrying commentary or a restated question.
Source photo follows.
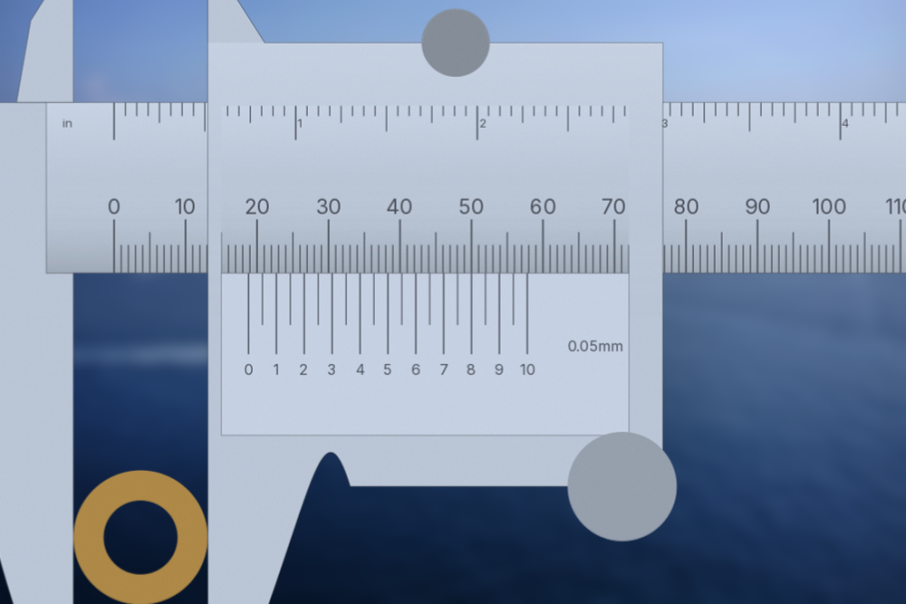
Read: value=18.8 unit=mm
